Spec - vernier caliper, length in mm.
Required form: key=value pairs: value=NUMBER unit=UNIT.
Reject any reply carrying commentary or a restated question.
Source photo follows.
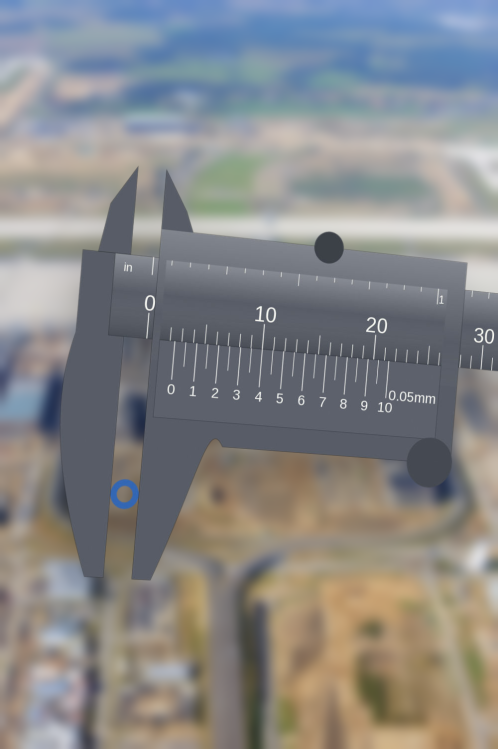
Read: value=2.4 unit=mm
